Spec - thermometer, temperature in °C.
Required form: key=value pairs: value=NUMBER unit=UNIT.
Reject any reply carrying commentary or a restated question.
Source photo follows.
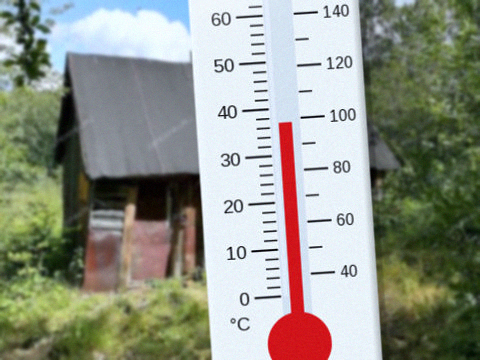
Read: value=37 unit=°C
